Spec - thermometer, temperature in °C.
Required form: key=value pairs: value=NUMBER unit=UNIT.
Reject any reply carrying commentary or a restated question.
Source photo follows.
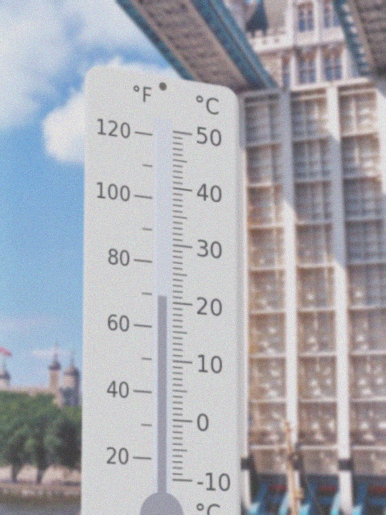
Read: value=21 unit=°C
